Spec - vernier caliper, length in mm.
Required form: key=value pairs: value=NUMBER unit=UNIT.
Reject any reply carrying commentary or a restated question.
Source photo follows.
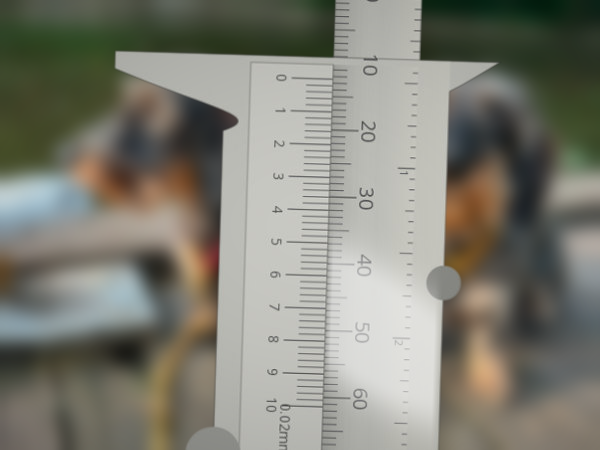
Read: value=12.4 unit=mm
